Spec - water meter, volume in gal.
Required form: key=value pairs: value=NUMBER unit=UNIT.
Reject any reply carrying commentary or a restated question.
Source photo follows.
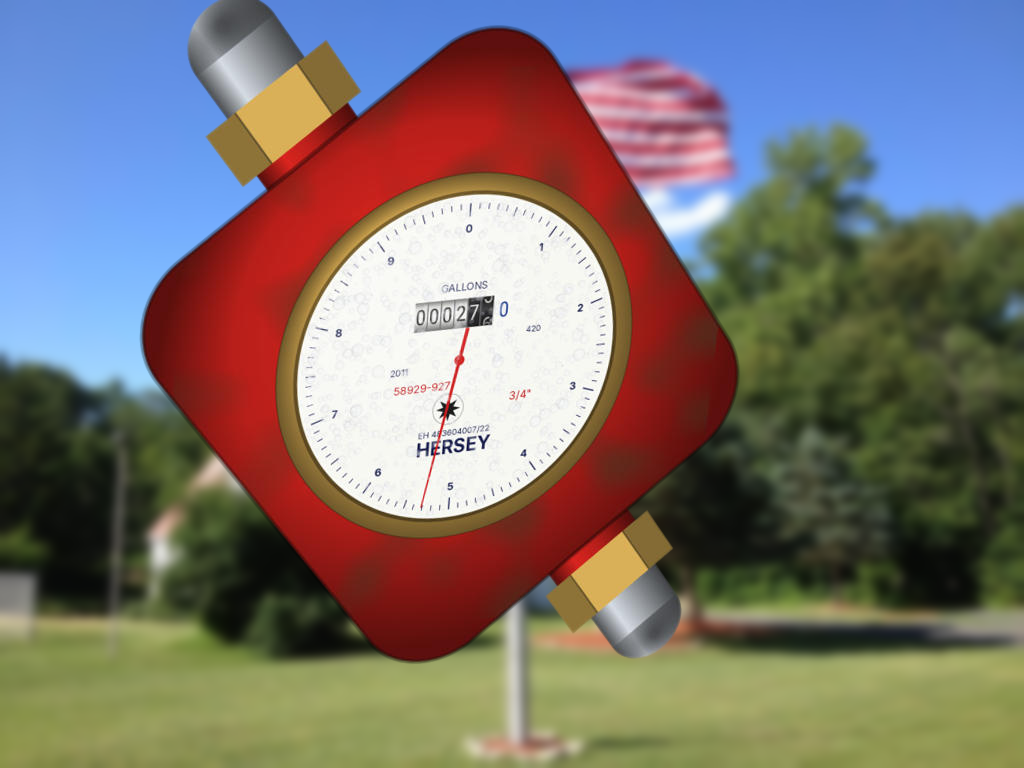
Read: value=2755.3 unit=gal
